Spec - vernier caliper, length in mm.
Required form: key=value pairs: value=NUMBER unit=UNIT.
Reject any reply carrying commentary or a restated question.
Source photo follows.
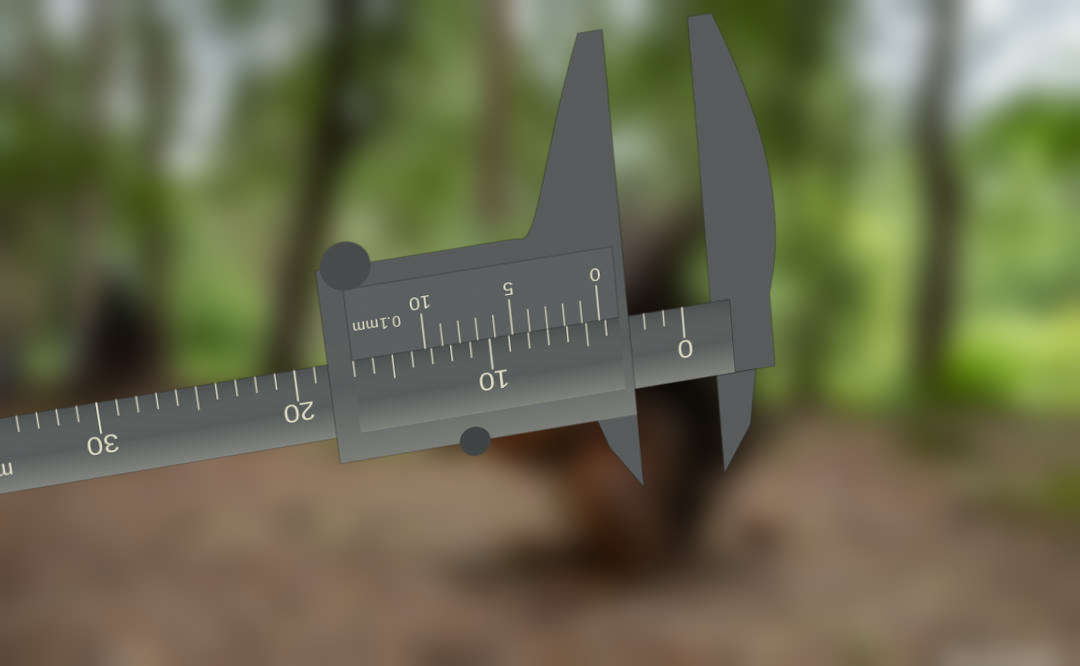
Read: value=4.3 unit=mm
